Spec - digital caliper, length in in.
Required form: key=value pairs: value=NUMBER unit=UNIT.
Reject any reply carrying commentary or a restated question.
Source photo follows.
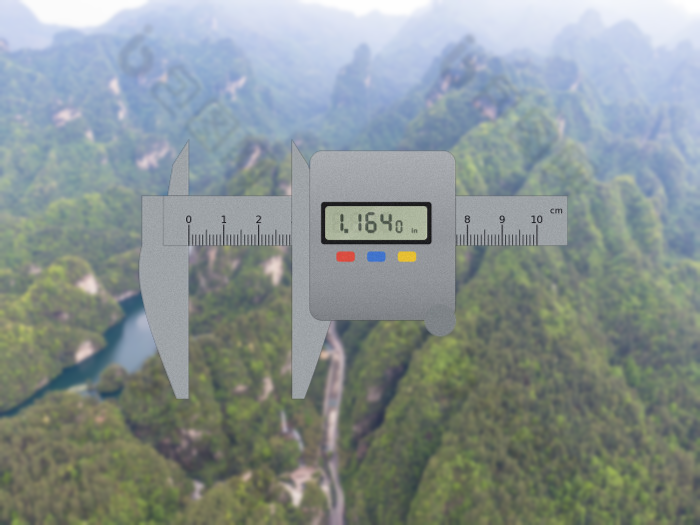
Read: value=1.1640 unit=in
